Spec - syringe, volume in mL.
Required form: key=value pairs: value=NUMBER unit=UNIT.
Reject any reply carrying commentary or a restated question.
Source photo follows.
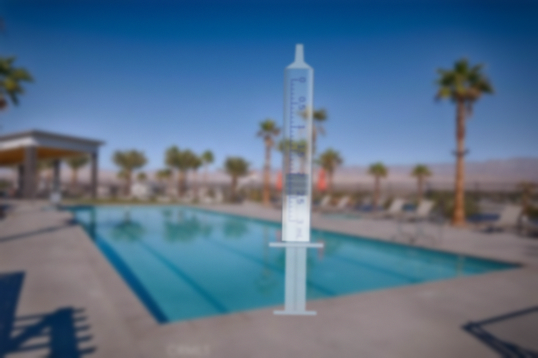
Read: value=2 unit=mL
